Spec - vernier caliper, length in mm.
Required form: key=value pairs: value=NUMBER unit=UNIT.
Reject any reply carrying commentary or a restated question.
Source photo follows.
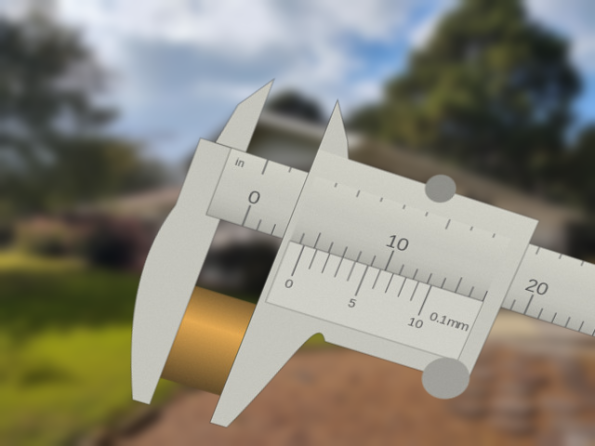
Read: value=4.3 unit=mm
